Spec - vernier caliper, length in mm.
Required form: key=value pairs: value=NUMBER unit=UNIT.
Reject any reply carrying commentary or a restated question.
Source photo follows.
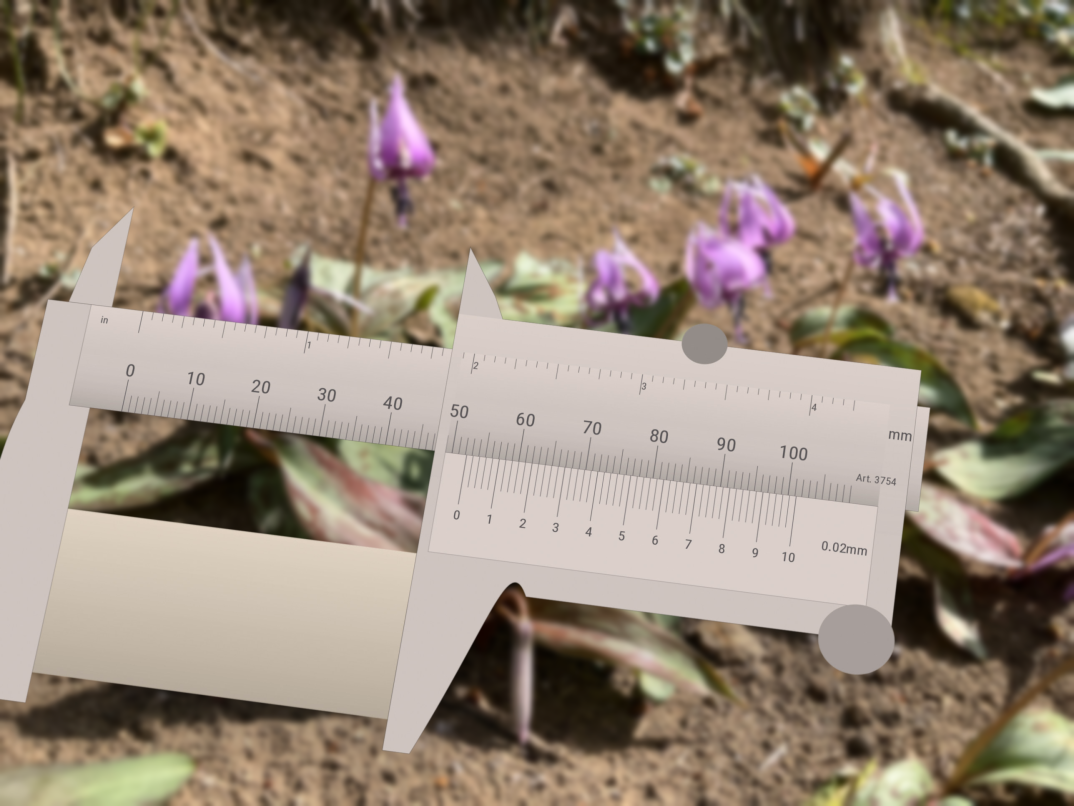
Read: value=52.2 unit=mm
